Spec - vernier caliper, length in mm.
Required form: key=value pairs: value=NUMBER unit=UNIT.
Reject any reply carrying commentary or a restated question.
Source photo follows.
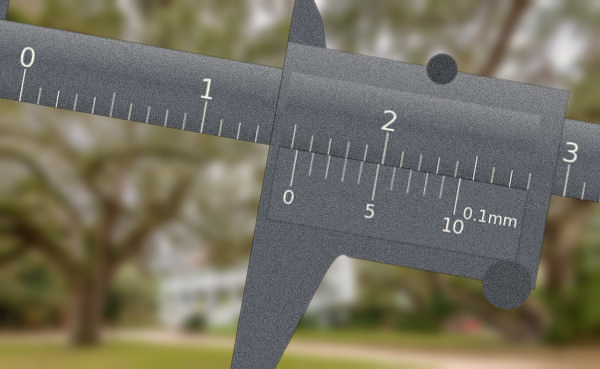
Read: value=15.3 unit=mm
